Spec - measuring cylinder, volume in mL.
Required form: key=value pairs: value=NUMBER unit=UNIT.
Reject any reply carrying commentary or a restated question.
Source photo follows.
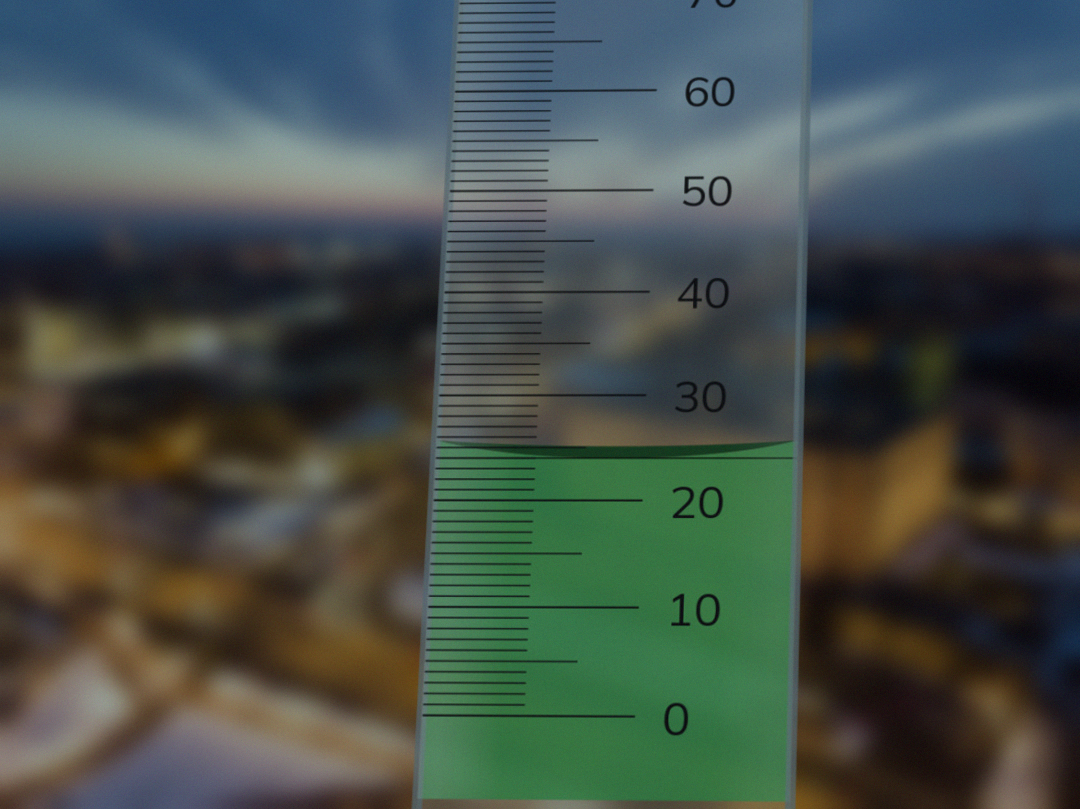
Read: value=24 unit=mL
